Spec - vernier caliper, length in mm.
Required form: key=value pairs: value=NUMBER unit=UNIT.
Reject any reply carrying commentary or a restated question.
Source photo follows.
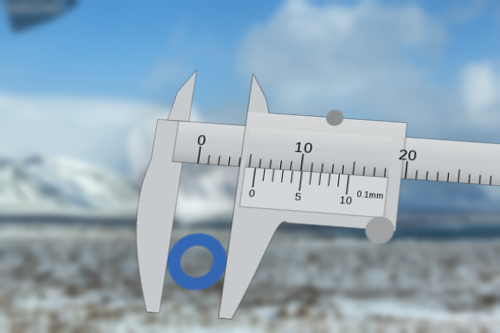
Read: value=5.6 unit=mm
